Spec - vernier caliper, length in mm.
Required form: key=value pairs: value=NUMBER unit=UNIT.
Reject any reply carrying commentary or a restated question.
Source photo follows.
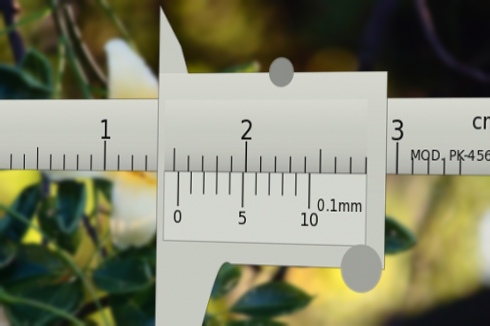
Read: value=15.3 unit=mm
